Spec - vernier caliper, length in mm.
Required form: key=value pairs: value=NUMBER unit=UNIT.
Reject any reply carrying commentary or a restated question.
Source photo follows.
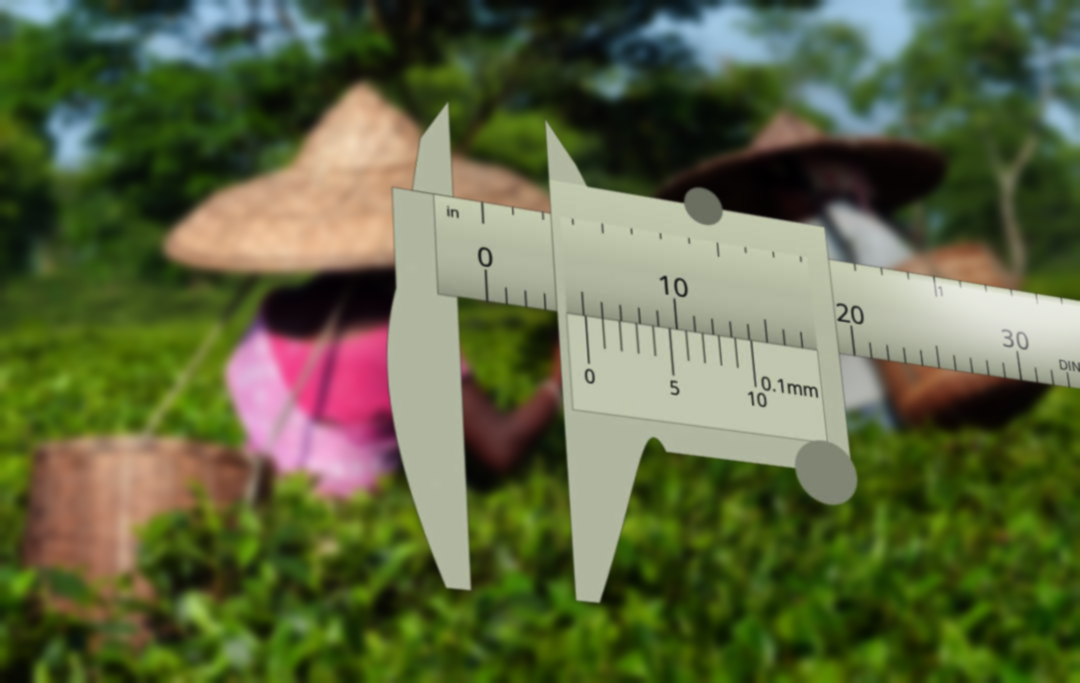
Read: value=5.1 unit=mm
